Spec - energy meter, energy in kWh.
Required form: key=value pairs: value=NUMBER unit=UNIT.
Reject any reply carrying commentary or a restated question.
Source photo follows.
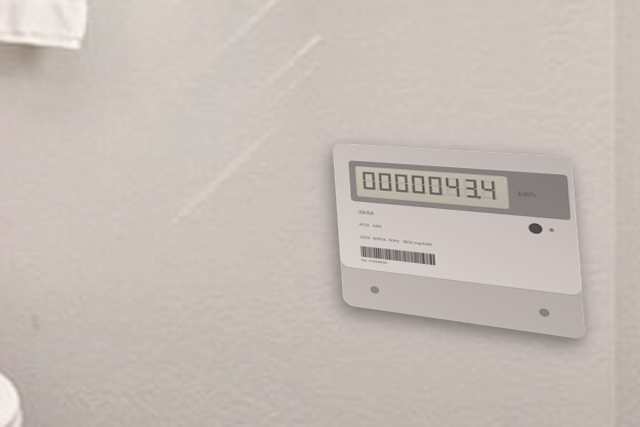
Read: value=43.4 unit=kWh
